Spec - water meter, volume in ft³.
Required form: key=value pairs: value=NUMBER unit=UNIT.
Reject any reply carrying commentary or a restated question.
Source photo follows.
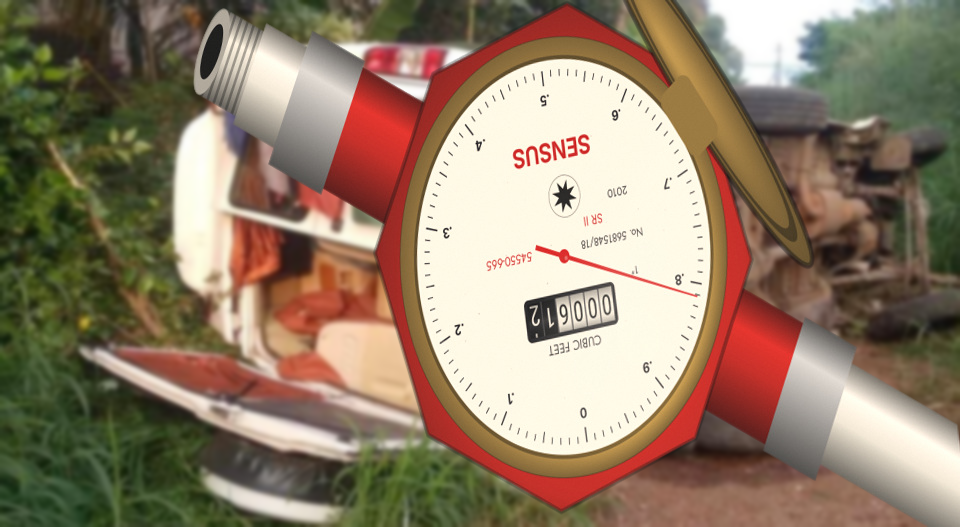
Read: value=611.81 unit=ft³
